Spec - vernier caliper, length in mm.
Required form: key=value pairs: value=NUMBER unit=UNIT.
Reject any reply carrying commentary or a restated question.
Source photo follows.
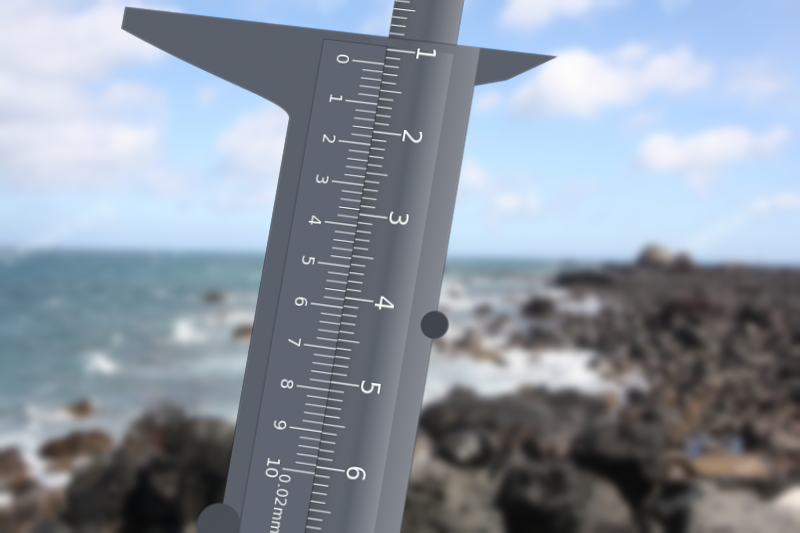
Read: value=11.8 unit=mm
